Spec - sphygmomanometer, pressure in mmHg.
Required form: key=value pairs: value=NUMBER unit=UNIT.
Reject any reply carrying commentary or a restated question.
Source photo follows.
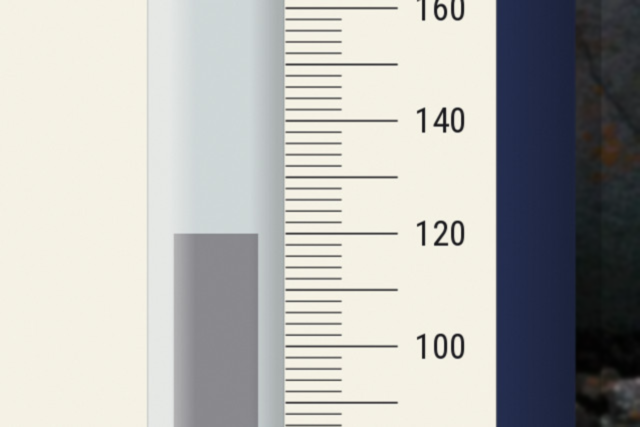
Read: value=120 unit=mmHg
